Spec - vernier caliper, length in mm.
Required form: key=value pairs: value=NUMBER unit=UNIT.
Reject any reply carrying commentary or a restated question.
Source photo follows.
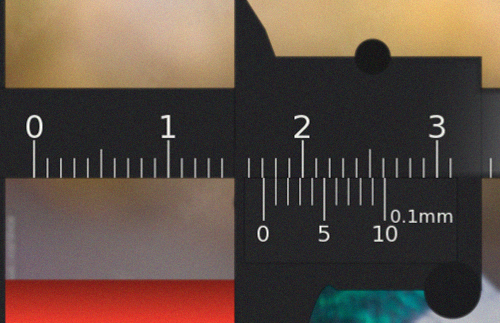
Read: value=17.1 unit=mm
